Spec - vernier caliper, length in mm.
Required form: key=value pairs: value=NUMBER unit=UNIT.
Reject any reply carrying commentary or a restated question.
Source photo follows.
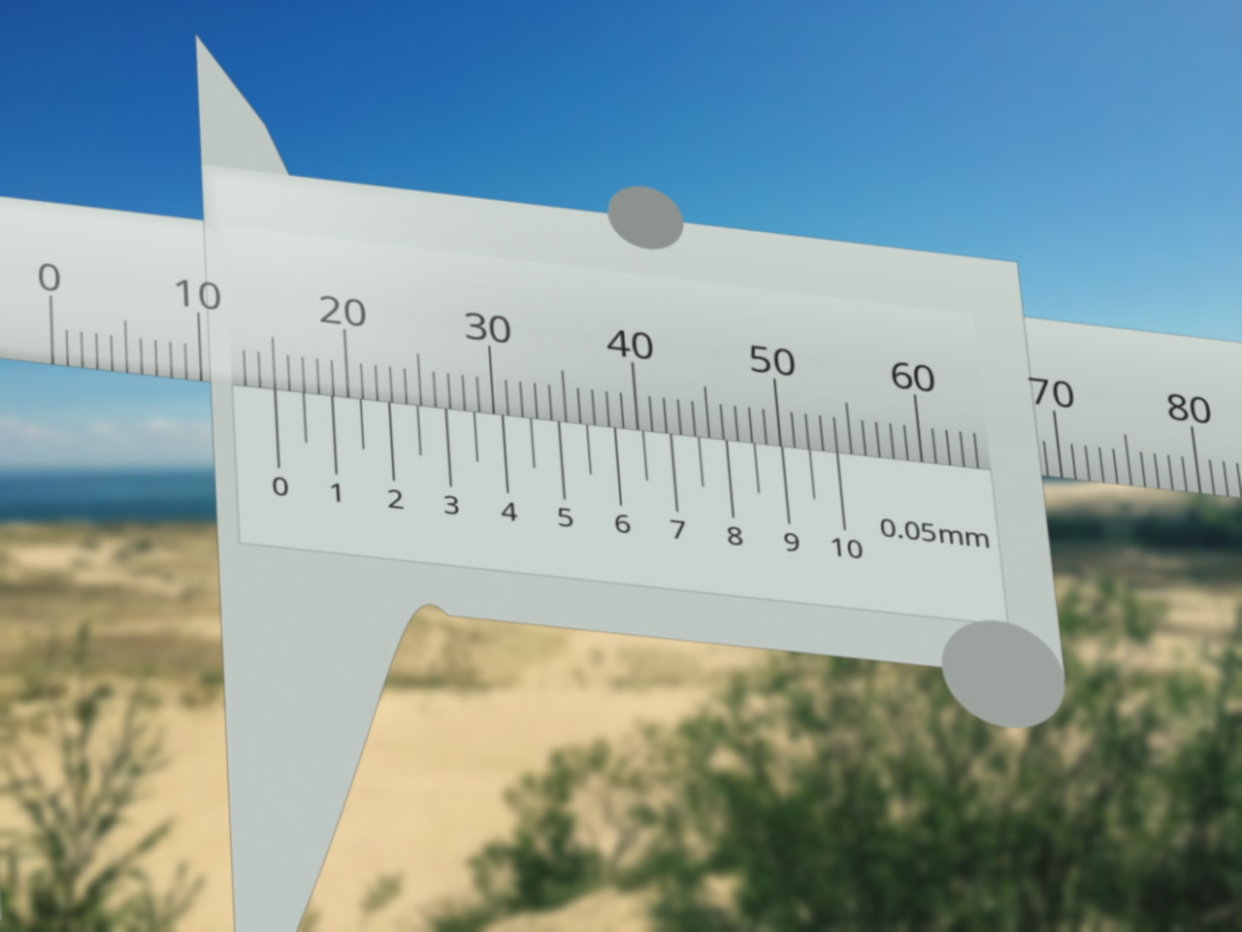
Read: value=15.0 unit=mm
